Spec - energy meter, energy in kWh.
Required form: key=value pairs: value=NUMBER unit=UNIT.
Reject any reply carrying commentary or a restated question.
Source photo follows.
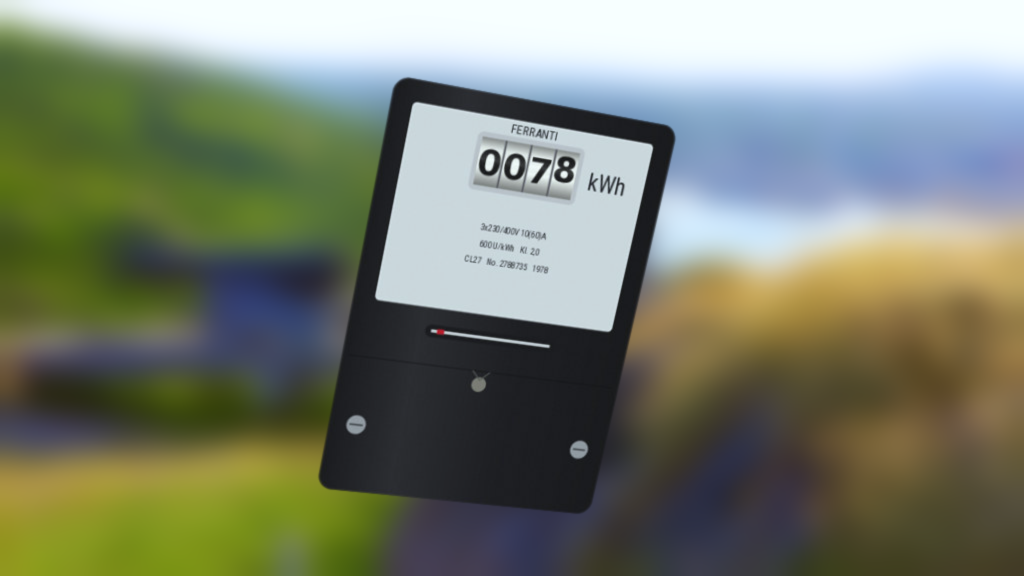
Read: value=78 unit=kWh
